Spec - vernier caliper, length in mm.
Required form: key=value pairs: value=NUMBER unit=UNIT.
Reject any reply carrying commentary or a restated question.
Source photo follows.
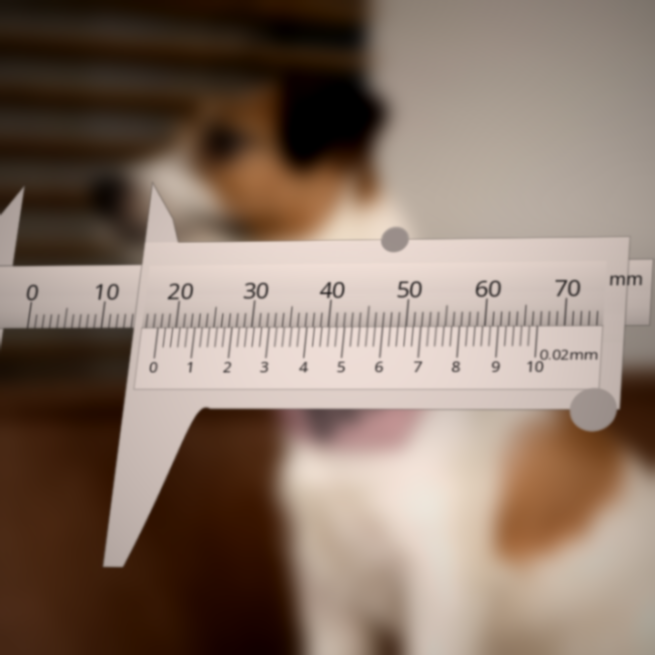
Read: value=17.6 unit=mm
